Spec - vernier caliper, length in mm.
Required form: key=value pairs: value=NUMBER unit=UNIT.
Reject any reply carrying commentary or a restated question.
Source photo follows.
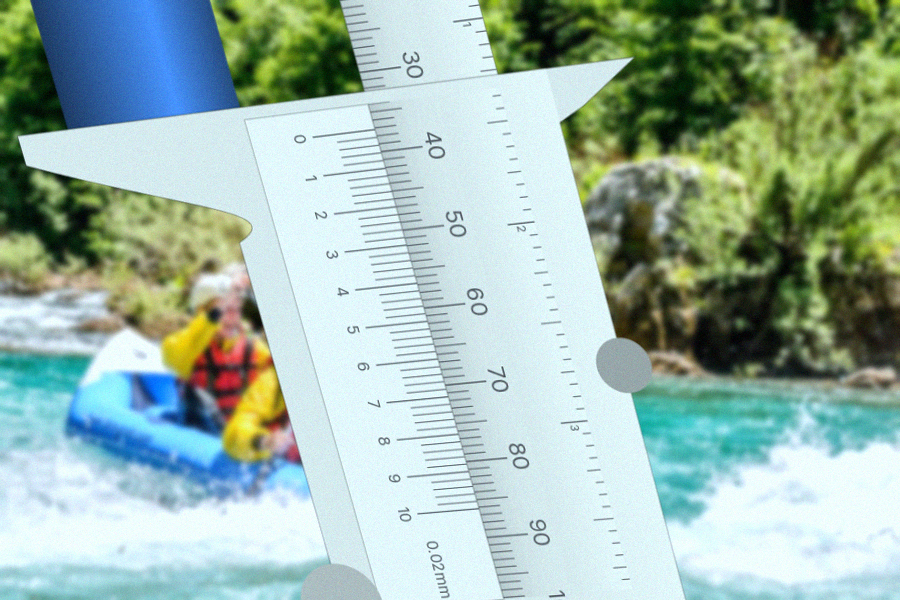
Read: value=37.2 unit=mm
